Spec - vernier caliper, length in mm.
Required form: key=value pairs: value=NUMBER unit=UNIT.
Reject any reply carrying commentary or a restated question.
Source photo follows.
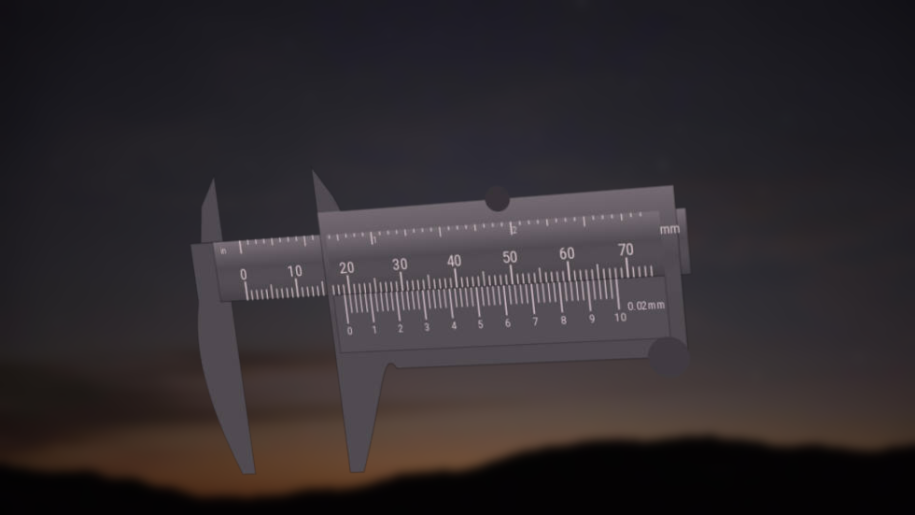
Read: value=19.0 unit=mm
